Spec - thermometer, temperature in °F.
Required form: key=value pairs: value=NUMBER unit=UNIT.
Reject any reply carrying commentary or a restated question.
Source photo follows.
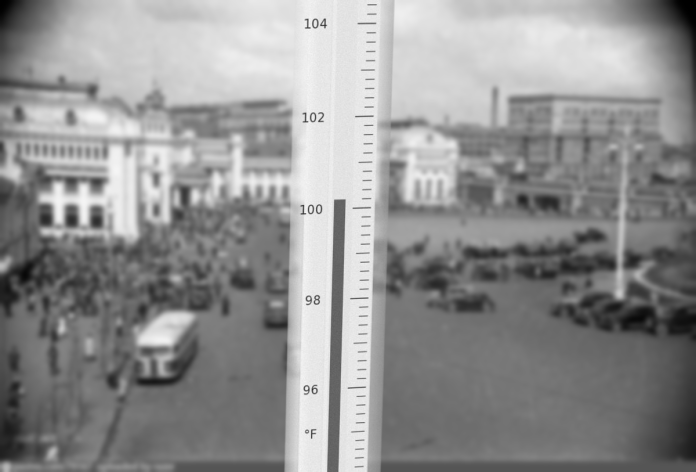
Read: value=100.2 unit=°F
